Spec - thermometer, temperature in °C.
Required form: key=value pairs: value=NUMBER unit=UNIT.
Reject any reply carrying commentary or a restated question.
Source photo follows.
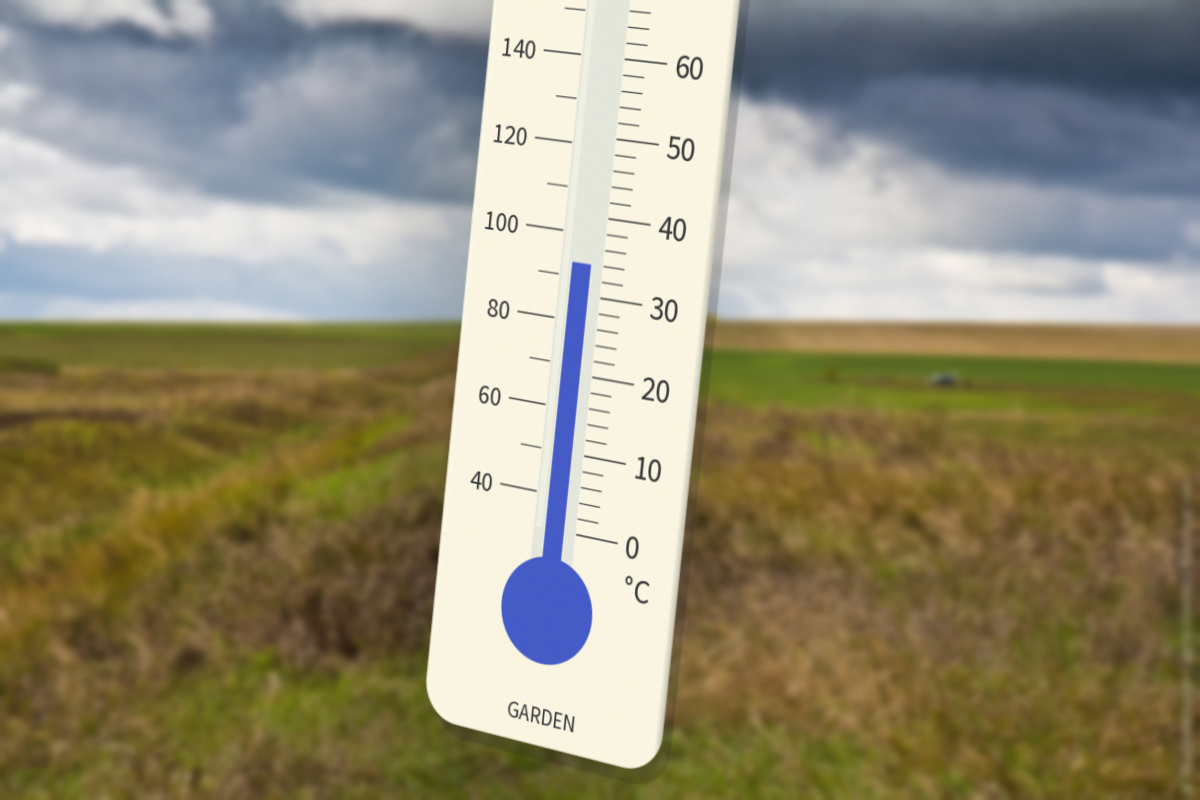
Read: value=34 unit=°C
